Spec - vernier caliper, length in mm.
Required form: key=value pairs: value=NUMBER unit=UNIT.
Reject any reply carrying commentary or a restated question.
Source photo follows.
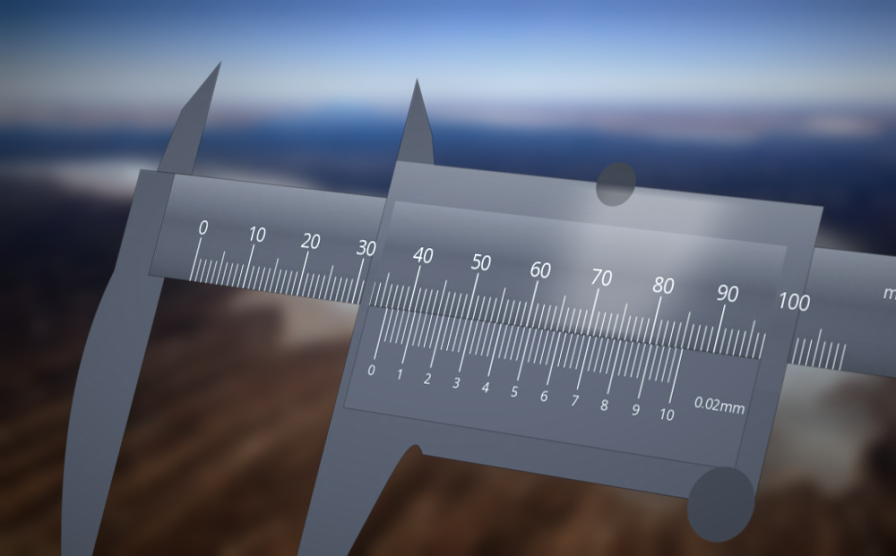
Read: value=36.2 unit=mm
